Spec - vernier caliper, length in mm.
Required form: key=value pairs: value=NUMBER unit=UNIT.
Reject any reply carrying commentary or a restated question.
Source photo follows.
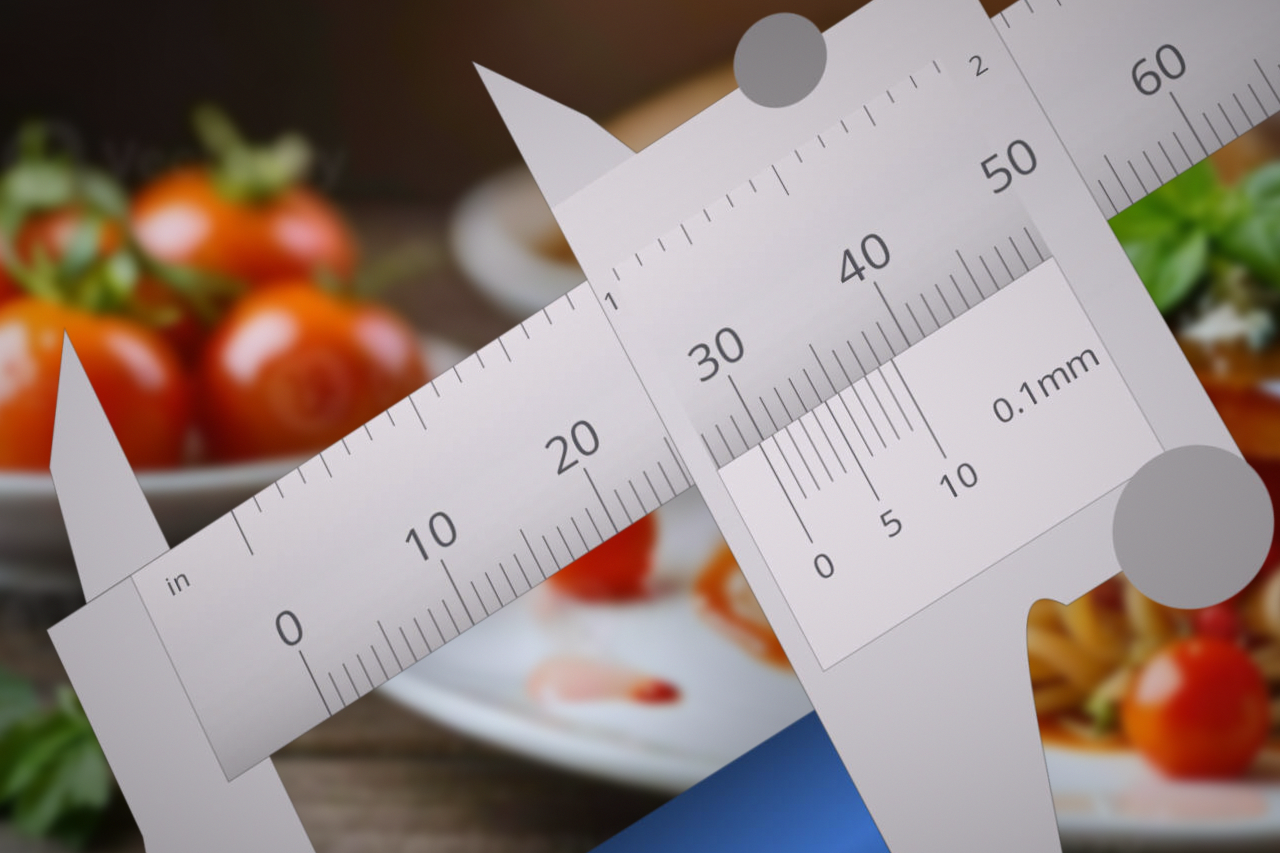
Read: value=29.7 unit=mm
